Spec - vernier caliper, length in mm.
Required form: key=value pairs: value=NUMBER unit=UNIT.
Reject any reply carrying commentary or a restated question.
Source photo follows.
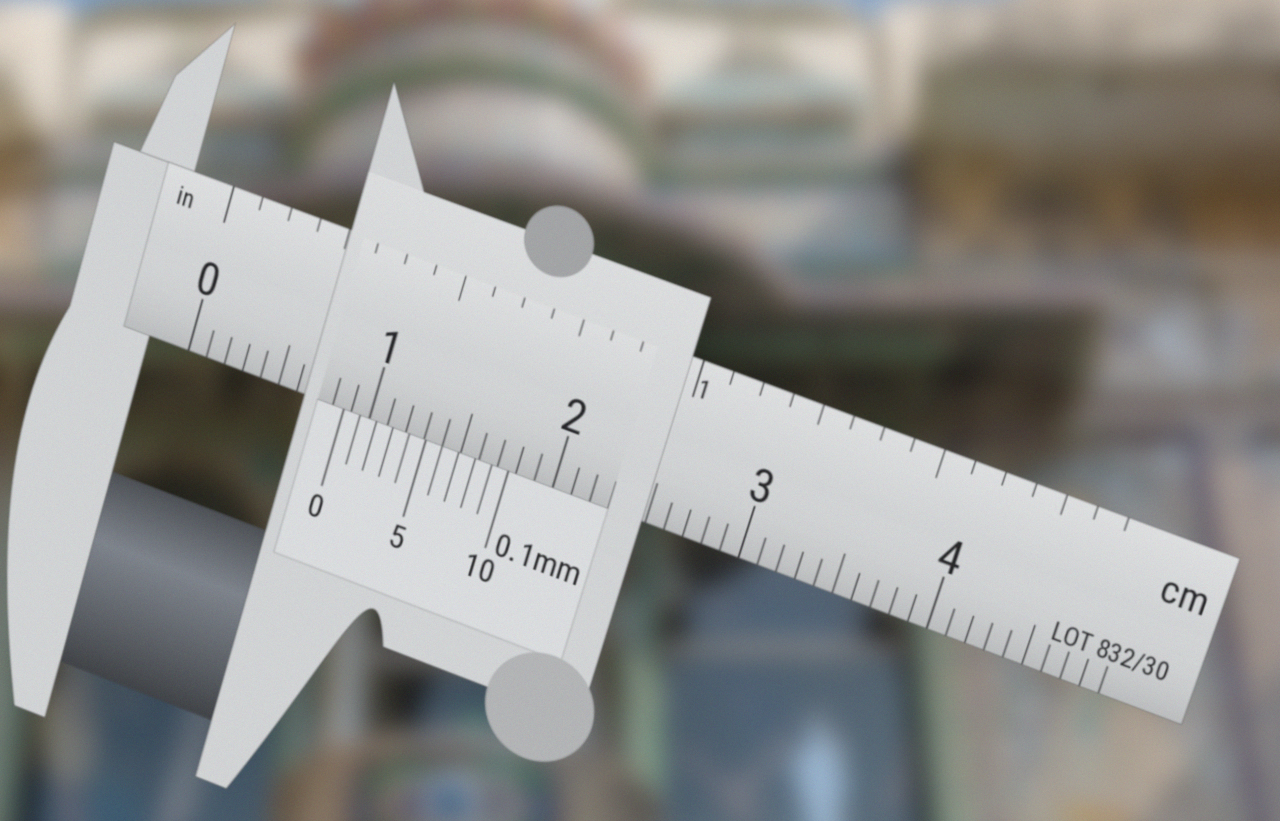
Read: value=8.6 unit=mm
